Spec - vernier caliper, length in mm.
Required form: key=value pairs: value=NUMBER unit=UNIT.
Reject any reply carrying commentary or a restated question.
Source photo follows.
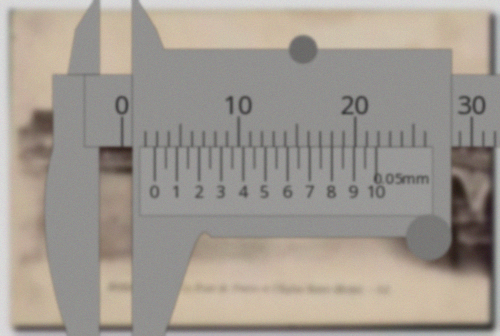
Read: value=2.8 unit=mm
